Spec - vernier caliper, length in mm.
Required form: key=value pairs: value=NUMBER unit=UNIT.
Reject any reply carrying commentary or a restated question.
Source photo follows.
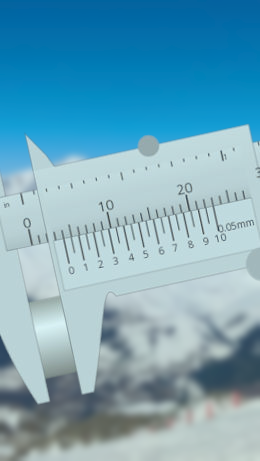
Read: value=4.0 unit=mm
